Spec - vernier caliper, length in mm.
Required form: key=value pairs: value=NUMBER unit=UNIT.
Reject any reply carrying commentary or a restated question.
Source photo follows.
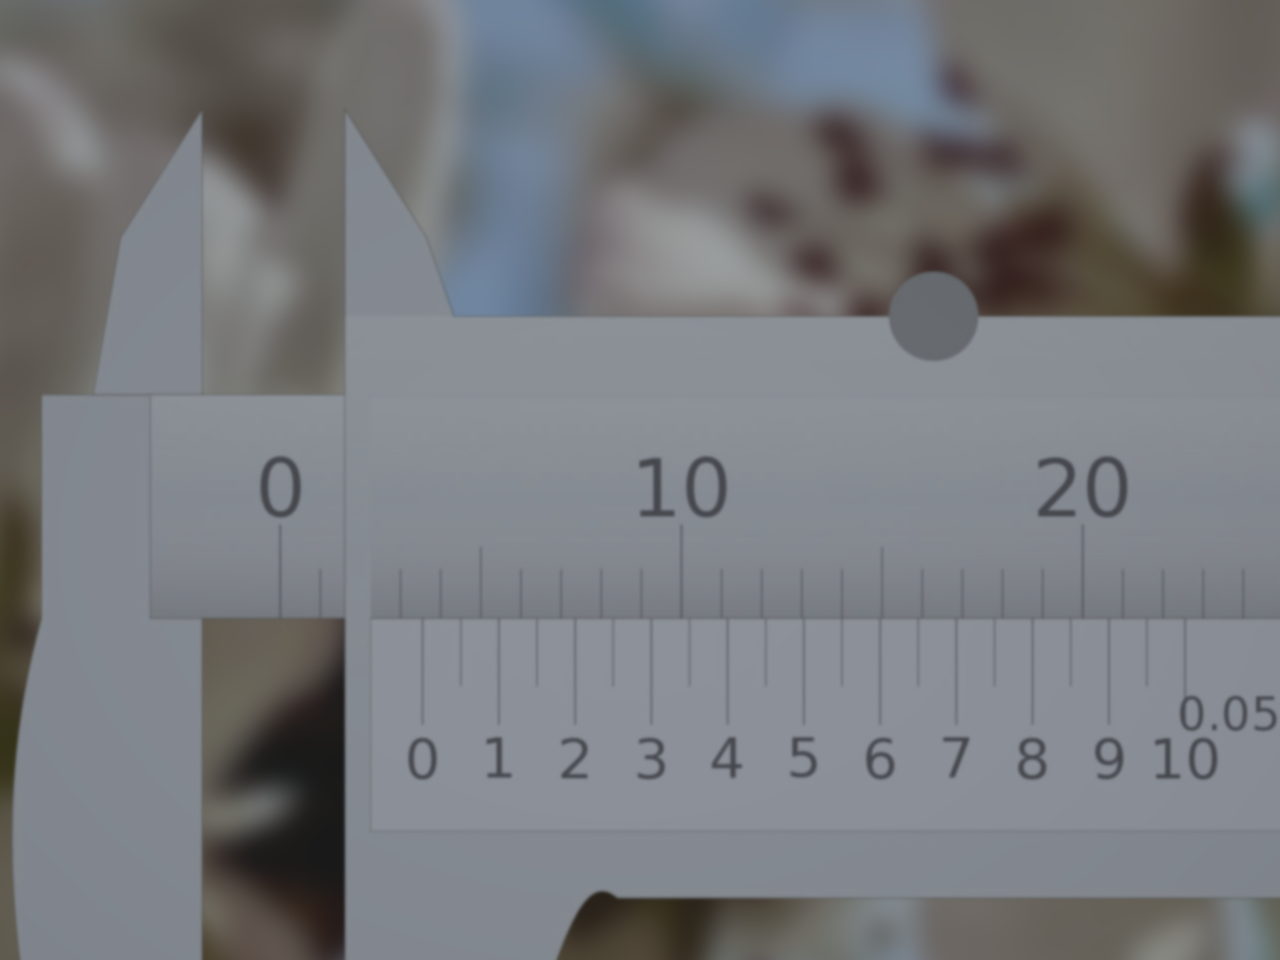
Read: value=3.55 unit=mm
